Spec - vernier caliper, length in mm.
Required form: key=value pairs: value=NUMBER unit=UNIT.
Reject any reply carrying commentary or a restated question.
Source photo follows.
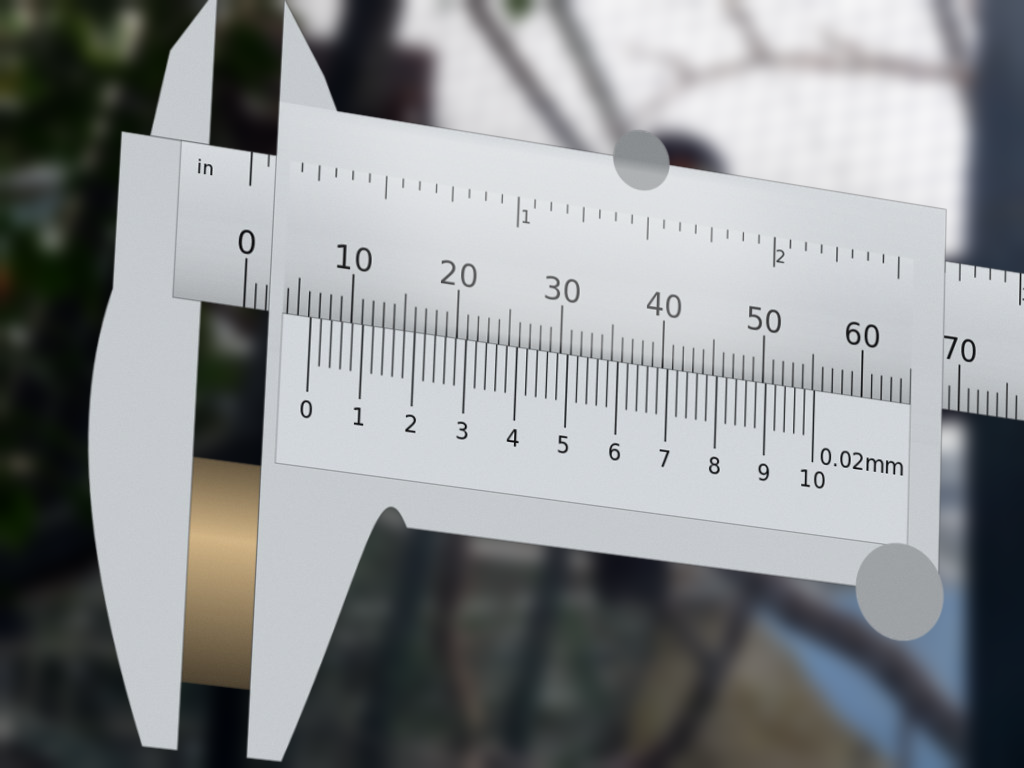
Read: value=6.2 unit=mm
